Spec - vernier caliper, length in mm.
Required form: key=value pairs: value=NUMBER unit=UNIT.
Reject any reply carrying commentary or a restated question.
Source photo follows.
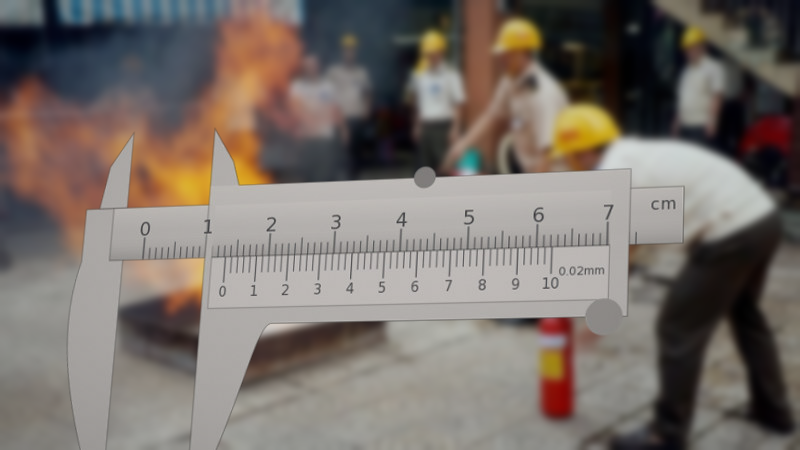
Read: value=13.2 unit=mm
